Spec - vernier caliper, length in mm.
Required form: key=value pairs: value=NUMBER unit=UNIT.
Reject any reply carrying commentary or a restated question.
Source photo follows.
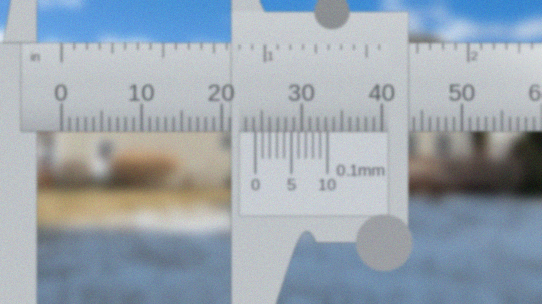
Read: value=24.2 unit=mm
